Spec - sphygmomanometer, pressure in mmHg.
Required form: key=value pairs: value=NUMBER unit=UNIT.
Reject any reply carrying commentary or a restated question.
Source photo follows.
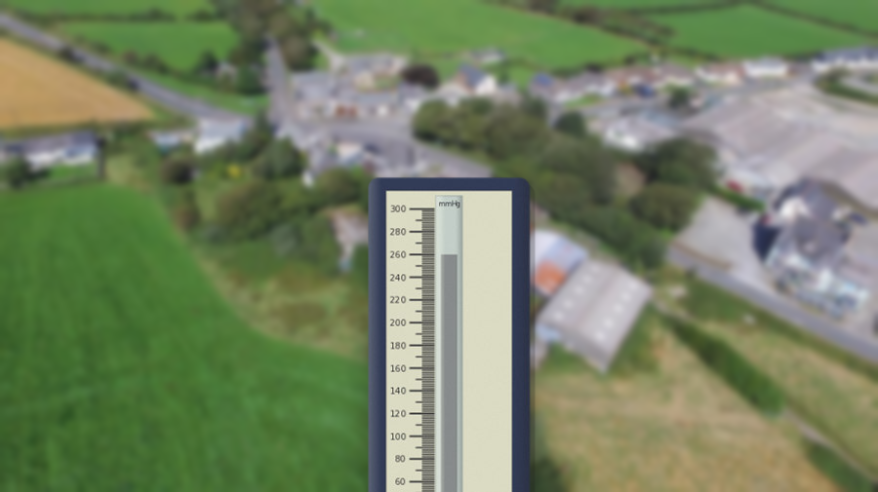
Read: value=260 unit=mmHg
